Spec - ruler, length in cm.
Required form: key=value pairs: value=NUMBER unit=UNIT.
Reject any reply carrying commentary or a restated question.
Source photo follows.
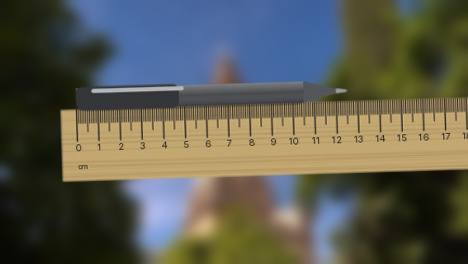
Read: value=12.5 unit=cm
